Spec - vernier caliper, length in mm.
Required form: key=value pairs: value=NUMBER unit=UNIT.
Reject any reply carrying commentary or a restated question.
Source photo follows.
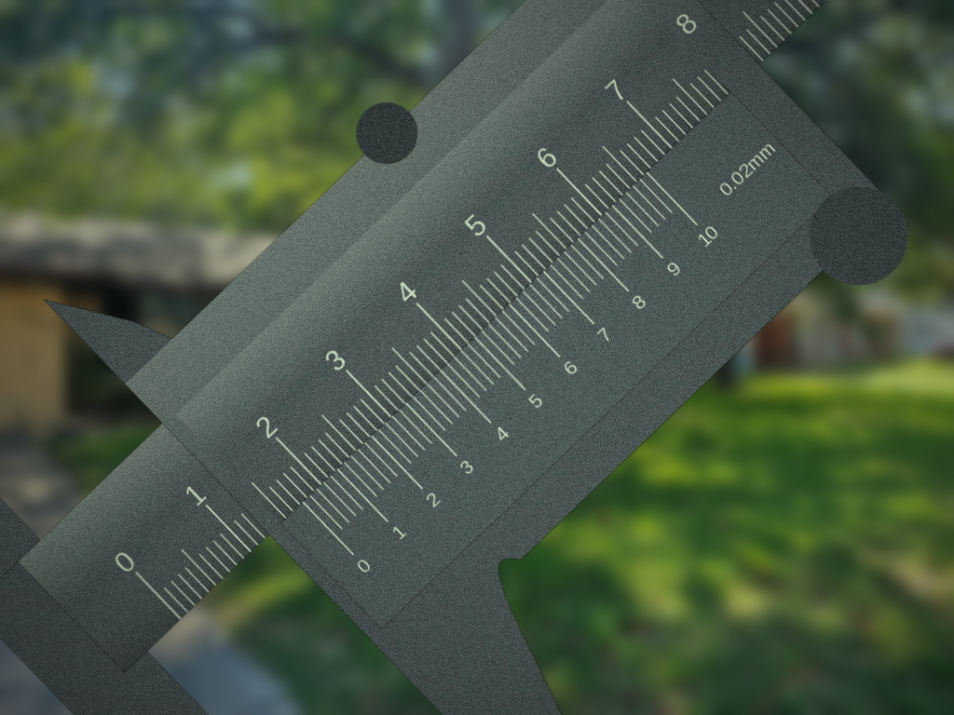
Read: value=17.4 unit=mm
